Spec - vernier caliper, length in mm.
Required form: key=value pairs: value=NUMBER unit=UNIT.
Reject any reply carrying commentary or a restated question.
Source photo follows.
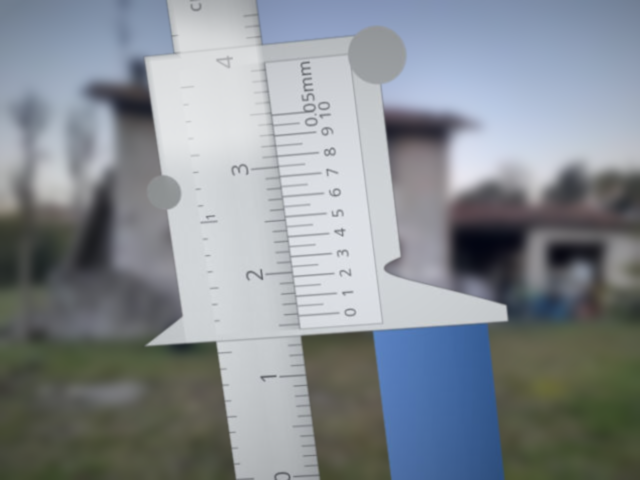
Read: value=15.8 unit=mm
